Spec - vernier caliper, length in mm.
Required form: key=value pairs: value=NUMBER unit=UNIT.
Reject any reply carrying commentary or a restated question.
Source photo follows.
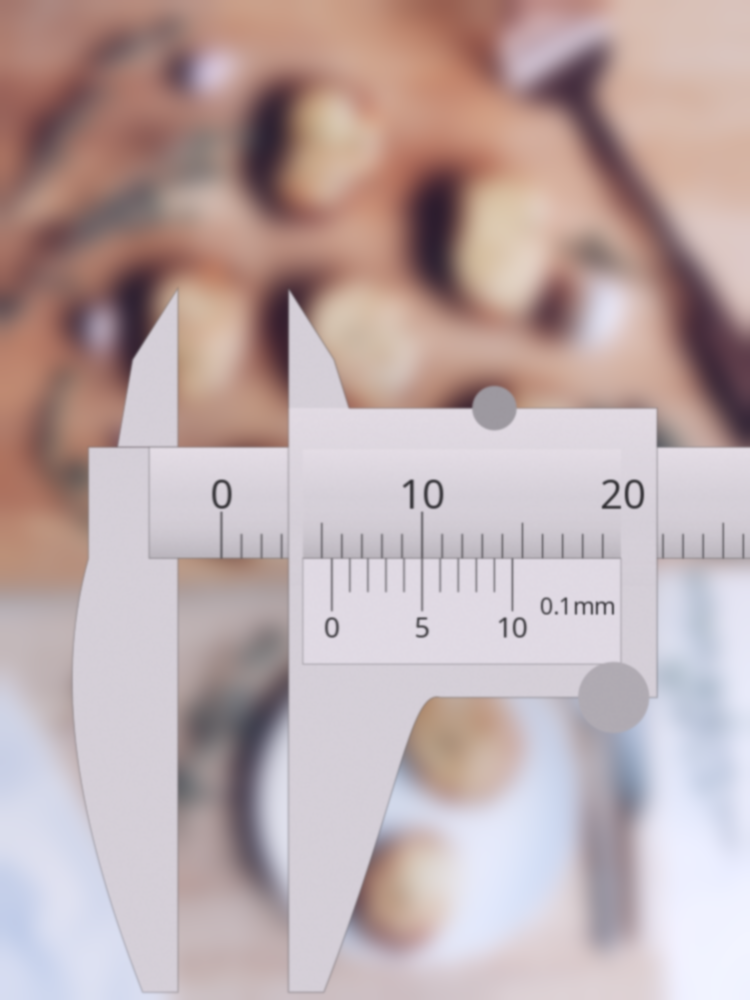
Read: value=5.5 unit=mm
